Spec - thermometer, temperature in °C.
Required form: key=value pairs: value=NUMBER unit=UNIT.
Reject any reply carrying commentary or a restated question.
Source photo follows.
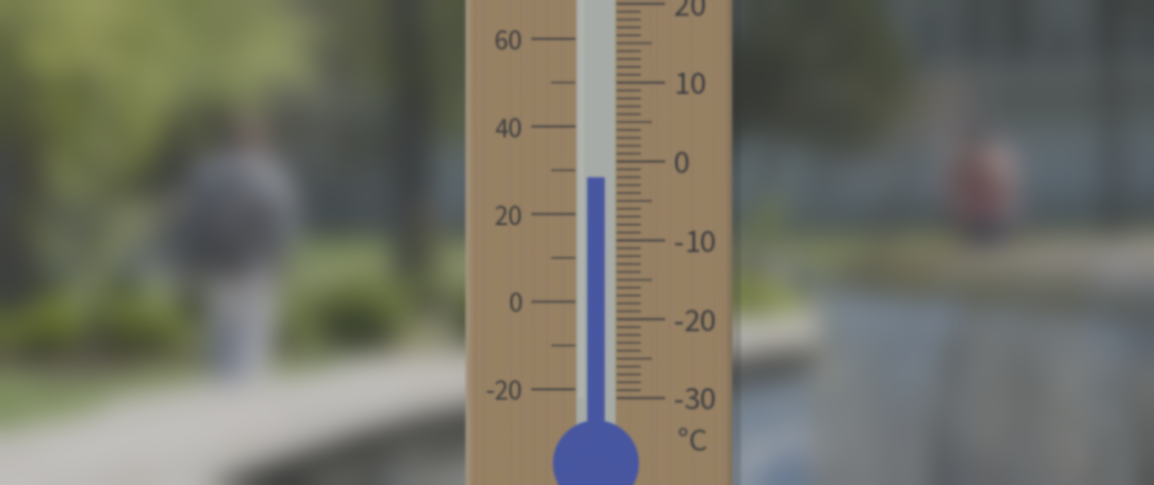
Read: value=-2 unit=°C
